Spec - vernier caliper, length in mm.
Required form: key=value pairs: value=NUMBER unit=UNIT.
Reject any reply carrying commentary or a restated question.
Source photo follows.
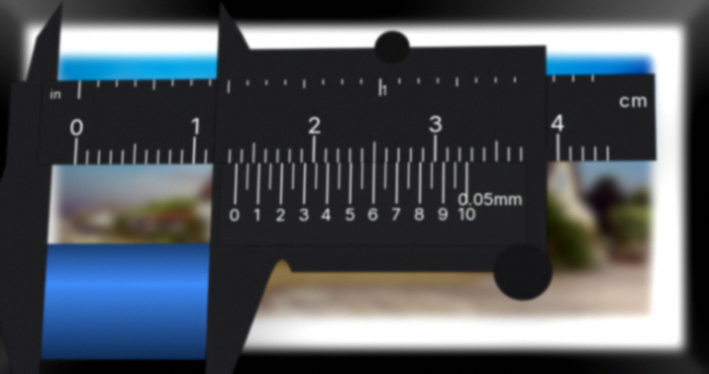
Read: value=13.6 unit=mm
